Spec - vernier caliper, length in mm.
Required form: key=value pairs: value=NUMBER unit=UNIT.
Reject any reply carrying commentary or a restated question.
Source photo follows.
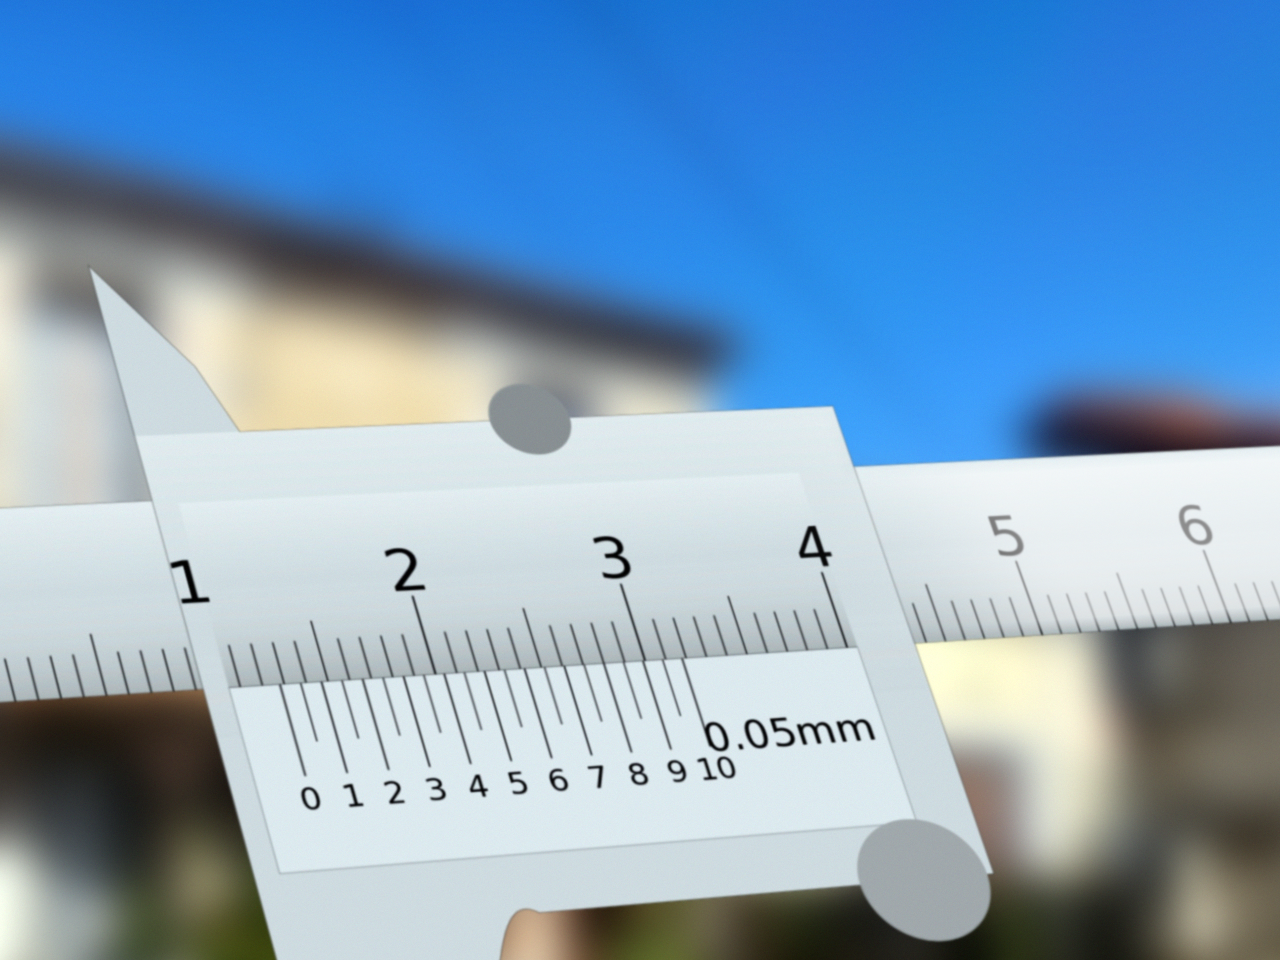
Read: value=12.8 unit=mm
